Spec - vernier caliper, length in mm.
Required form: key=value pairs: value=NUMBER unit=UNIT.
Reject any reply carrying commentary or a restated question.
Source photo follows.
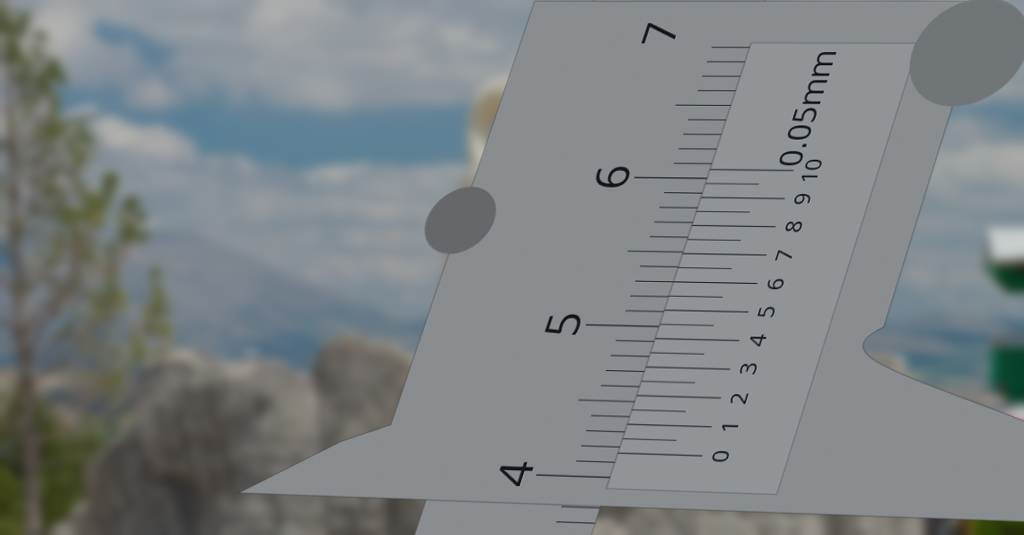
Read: value=41.6 unit=mm
